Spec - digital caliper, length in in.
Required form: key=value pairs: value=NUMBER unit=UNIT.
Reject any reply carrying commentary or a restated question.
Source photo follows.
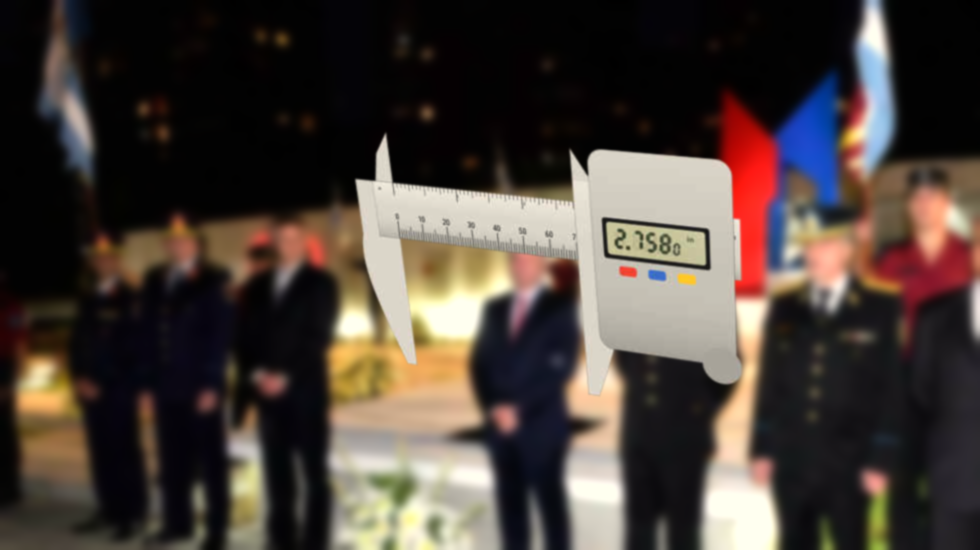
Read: value=2.7580 unit=in
